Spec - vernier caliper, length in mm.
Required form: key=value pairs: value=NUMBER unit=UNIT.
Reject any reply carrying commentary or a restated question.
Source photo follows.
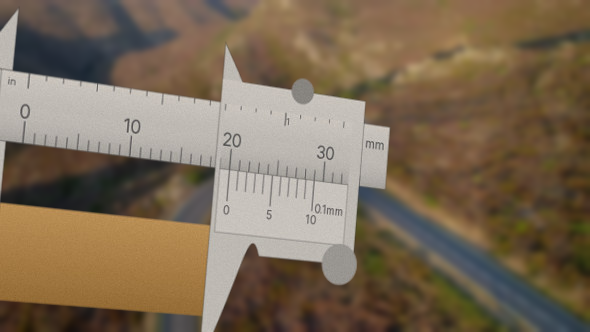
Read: value=20.0 unit=mm
